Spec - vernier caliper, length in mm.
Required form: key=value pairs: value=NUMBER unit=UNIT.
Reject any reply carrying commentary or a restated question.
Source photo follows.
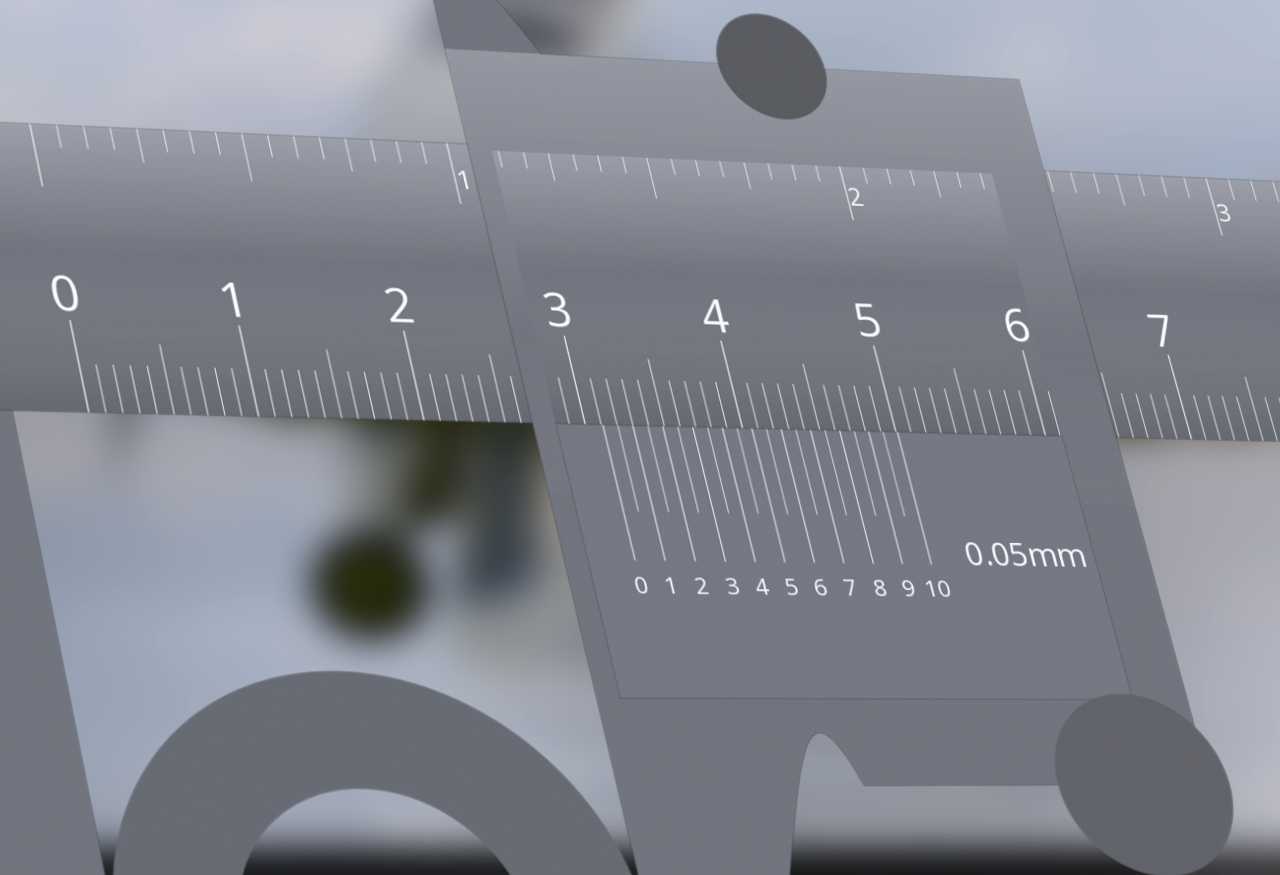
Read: value=31.1 unit=mm
